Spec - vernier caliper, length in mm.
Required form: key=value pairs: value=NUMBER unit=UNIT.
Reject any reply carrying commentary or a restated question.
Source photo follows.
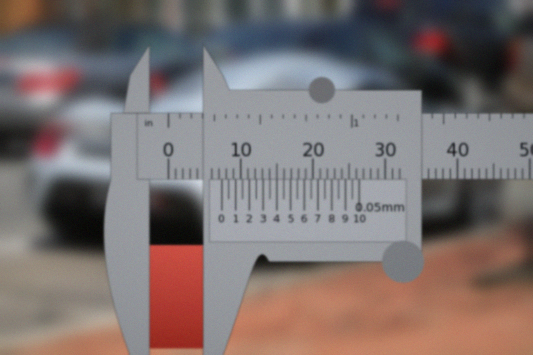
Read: value=7.4 unit=mm
